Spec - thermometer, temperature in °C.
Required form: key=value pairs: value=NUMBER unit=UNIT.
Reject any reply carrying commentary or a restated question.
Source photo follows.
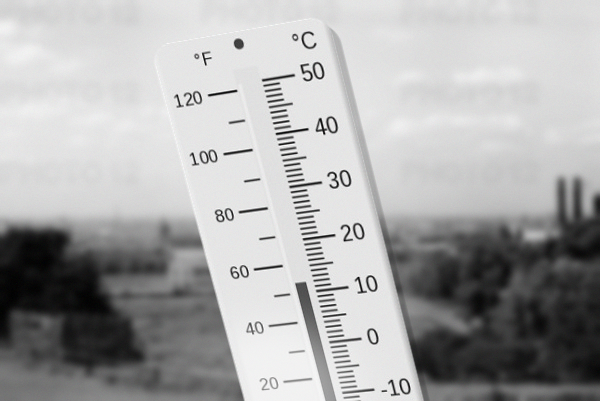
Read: value=12 unit=°C
